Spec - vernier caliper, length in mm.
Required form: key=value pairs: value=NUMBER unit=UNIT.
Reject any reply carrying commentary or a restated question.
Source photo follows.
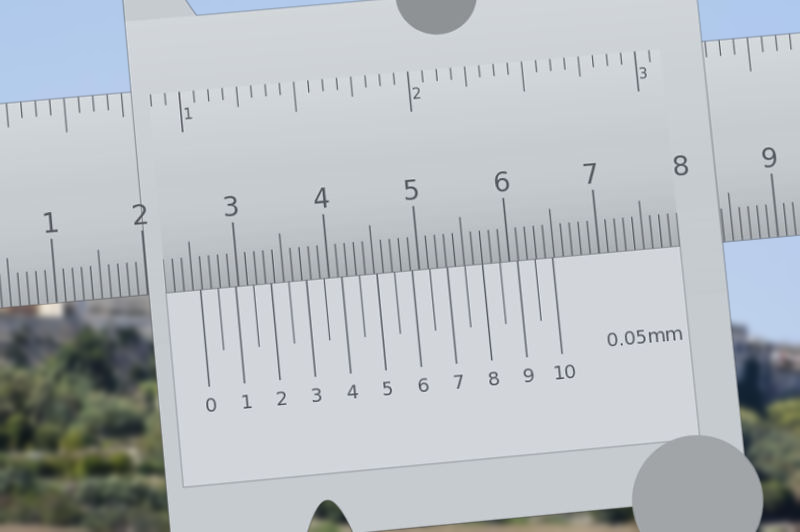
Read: value=25.8 unit=mm
